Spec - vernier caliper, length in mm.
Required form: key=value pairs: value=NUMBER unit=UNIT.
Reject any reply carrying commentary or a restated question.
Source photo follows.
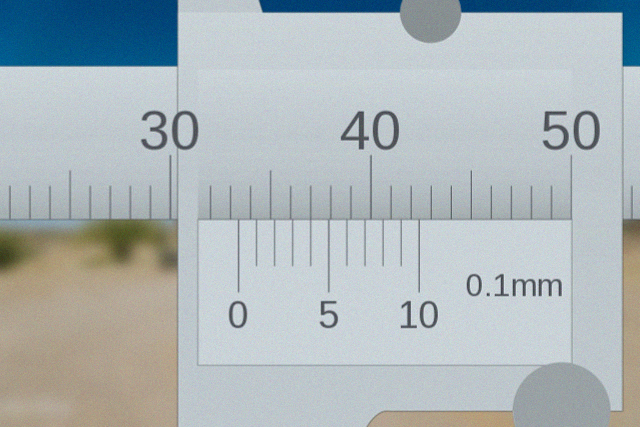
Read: value=33.4 unit=mm
